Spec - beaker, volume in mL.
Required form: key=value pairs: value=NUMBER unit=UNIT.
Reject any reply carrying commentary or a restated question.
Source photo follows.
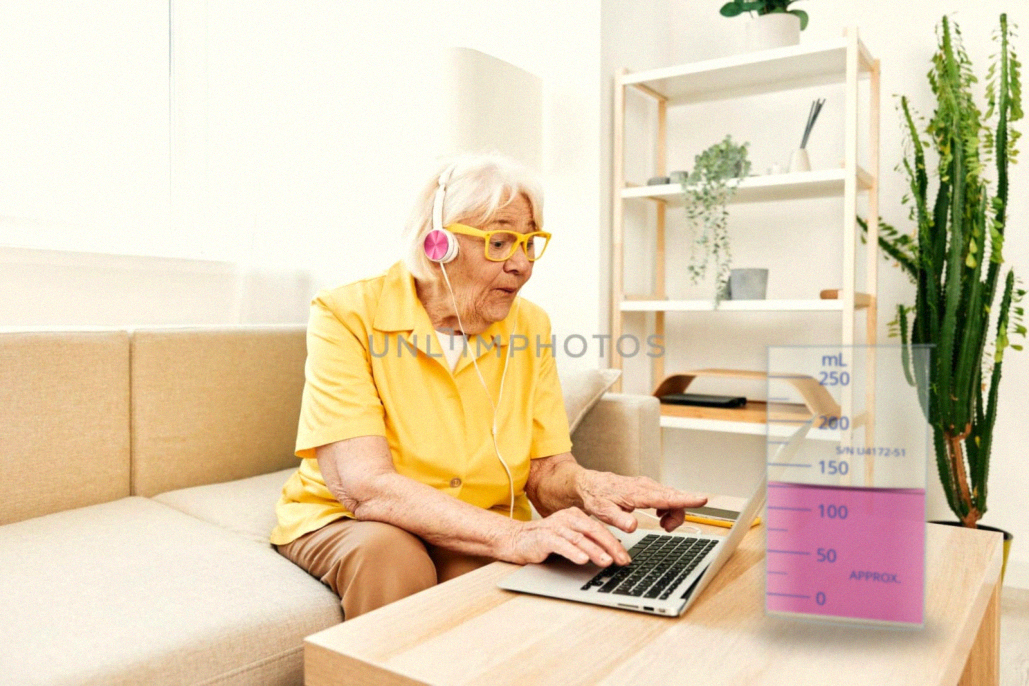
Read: value=125 unit=mL
